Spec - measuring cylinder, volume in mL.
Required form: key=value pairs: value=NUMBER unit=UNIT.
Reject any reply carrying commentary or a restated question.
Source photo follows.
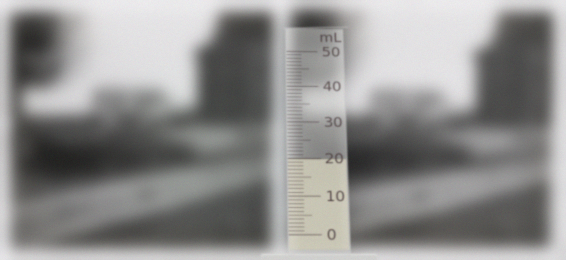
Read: value=20 unit=mL
